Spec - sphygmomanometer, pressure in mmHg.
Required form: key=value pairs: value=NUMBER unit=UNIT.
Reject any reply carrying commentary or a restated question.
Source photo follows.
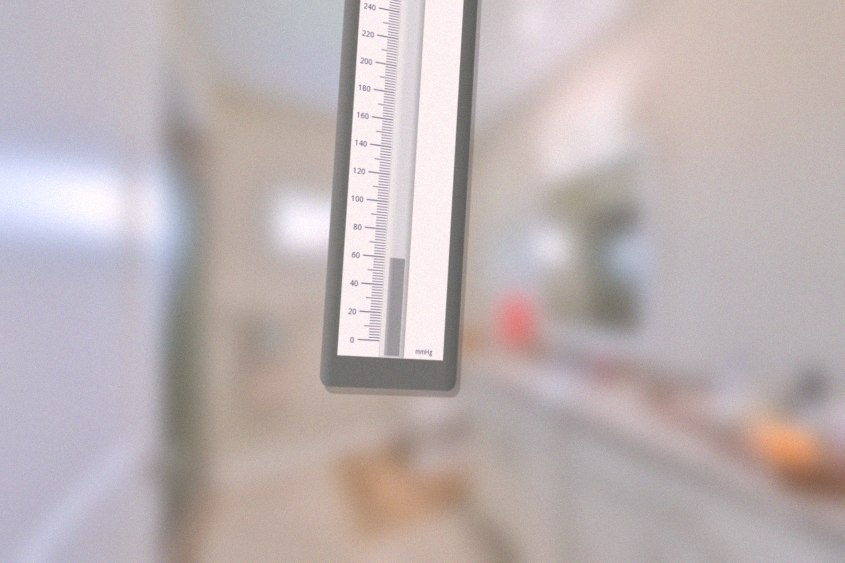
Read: value=60 unit=mmHg
